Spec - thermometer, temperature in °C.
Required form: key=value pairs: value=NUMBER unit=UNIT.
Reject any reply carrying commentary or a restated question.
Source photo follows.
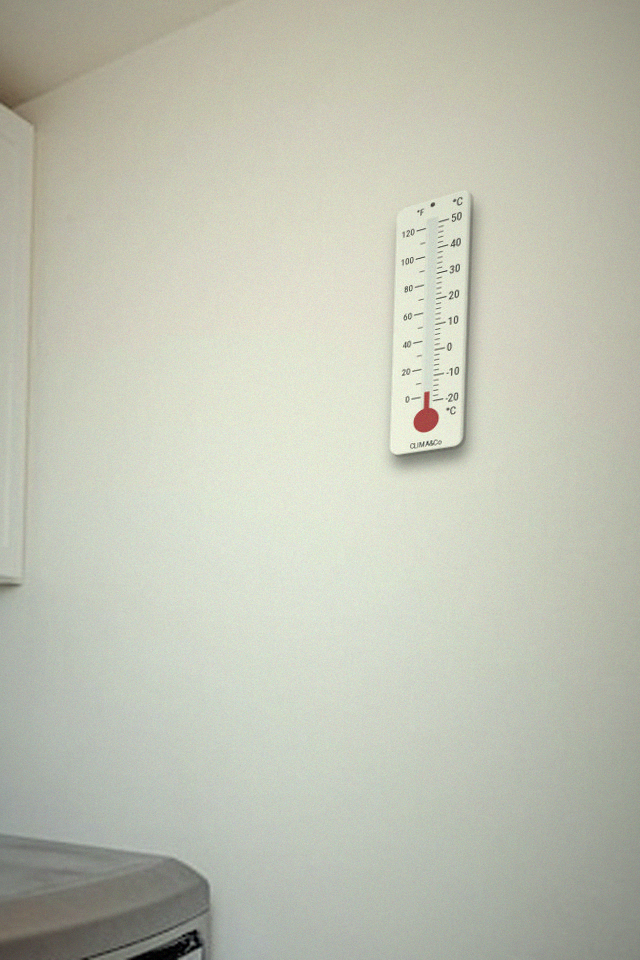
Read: value=-16 unit=°C
